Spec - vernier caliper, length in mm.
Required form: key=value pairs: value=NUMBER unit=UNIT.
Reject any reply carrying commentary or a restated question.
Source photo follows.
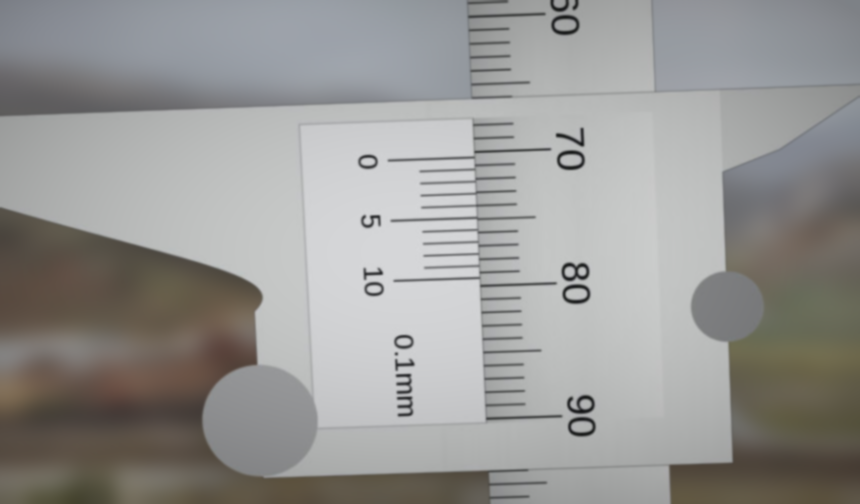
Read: value=70.4 unit=mm
